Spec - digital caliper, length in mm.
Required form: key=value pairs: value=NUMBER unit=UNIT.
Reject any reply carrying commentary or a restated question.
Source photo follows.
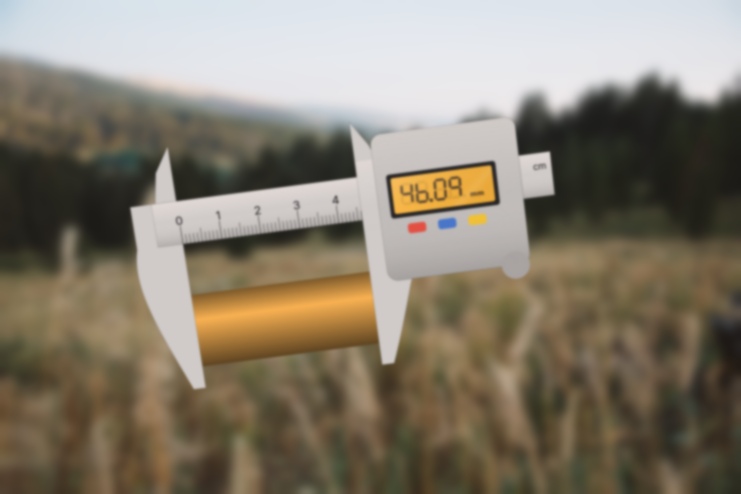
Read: value=46.09 unit=mm
